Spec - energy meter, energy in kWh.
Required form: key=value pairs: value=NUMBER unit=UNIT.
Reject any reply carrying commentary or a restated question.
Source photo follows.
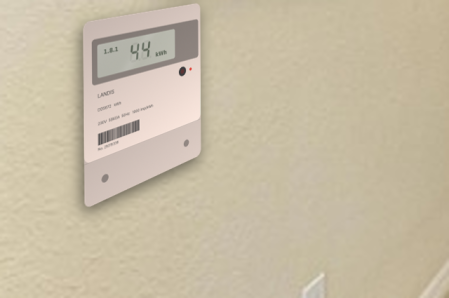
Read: value=44 unit=kWh
